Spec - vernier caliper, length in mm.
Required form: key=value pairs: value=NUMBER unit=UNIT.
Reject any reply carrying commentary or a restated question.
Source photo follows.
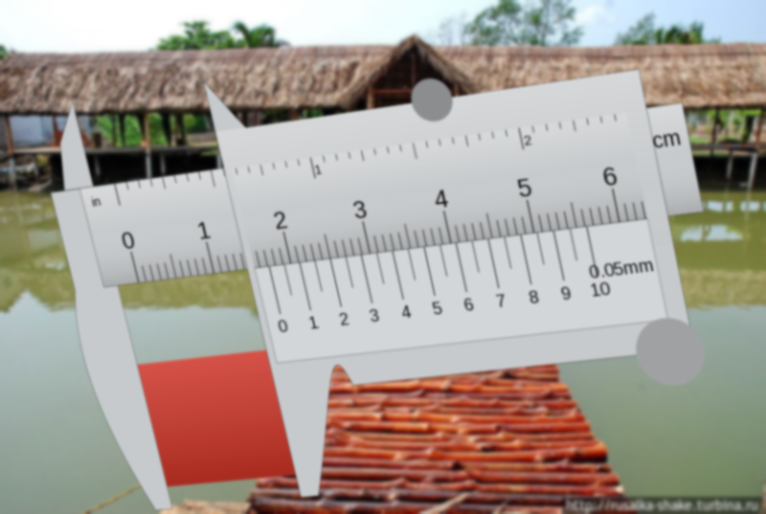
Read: value=17.2 unit=mm
